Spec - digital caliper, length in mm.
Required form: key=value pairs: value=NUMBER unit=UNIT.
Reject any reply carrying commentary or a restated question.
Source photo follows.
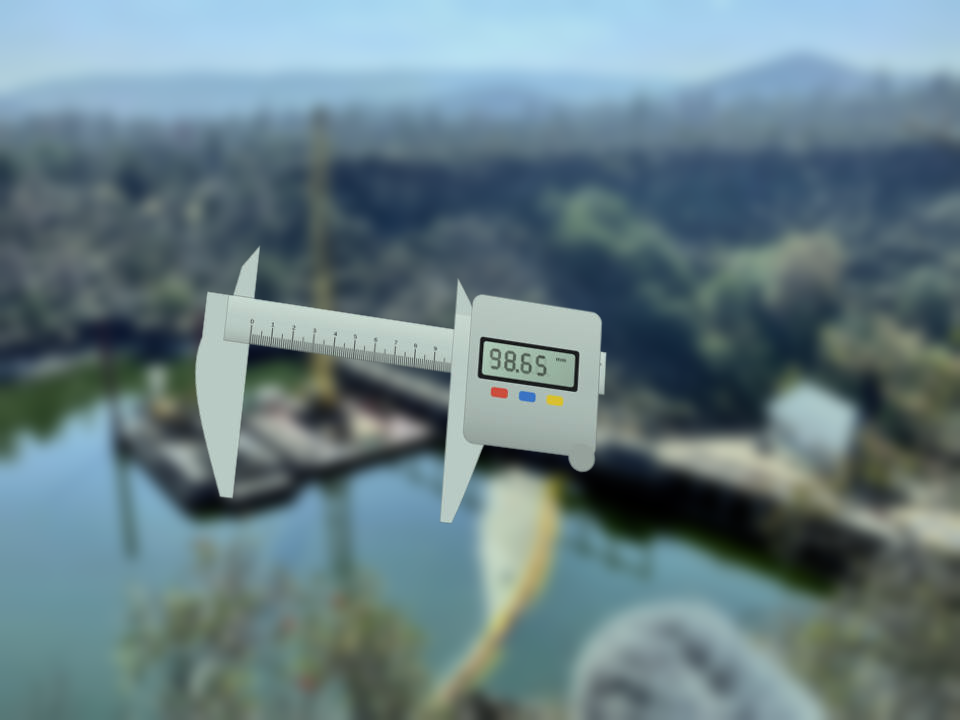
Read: value=98.65 unit=mm
